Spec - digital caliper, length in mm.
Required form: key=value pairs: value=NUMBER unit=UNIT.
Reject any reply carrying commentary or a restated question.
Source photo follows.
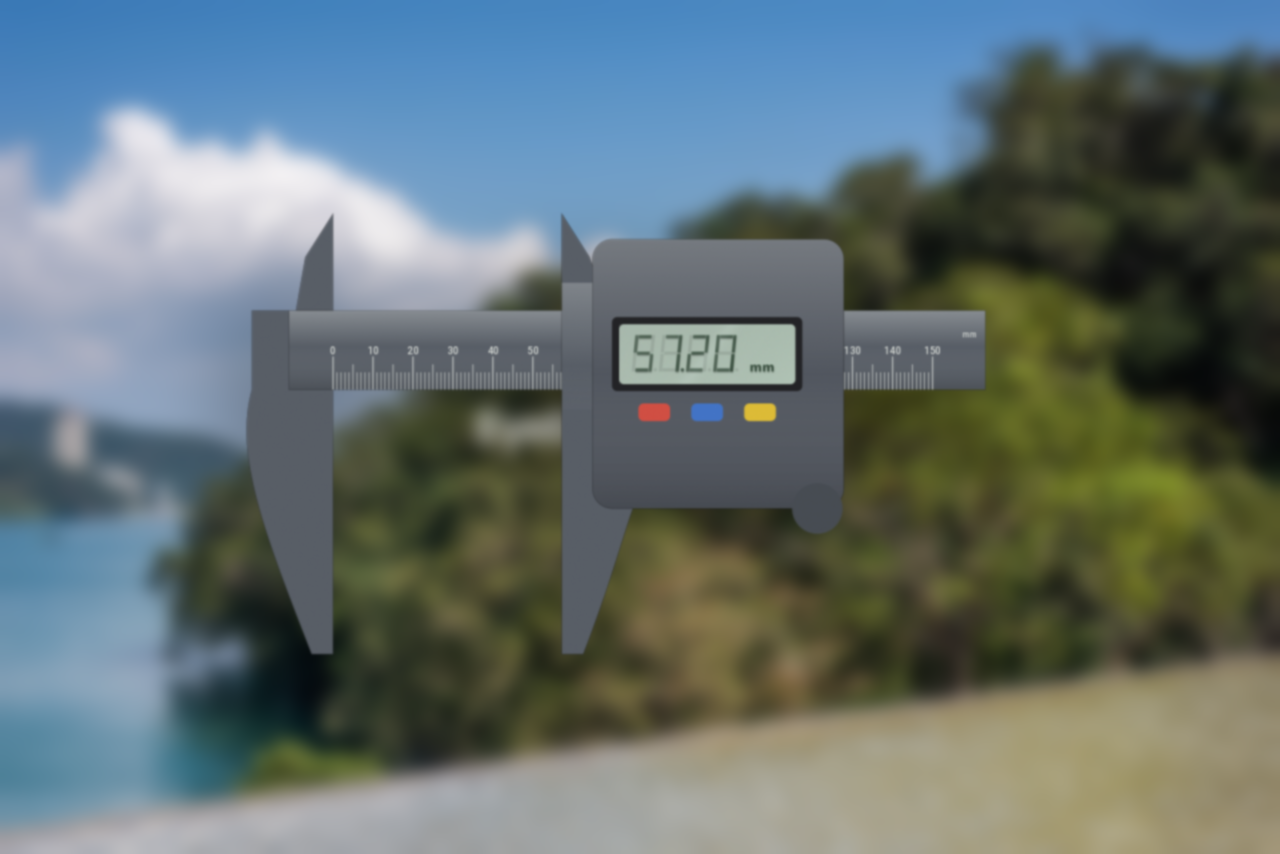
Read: value=57.20 unit=mm
